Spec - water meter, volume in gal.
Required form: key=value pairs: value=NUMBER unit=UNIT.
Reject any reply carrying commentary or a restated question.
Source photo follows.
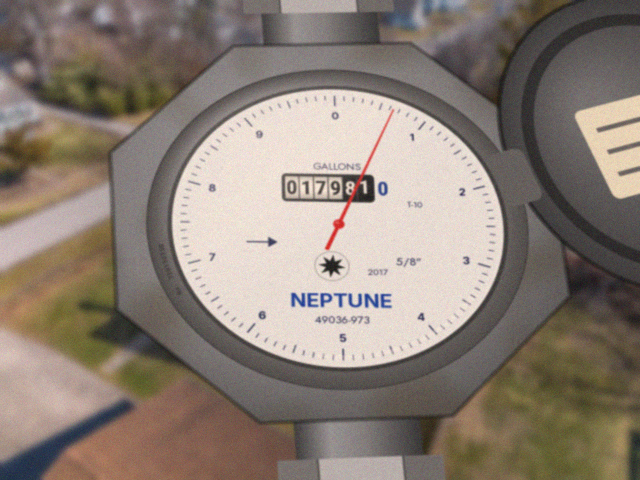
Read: value=179810.6 unit=gal
